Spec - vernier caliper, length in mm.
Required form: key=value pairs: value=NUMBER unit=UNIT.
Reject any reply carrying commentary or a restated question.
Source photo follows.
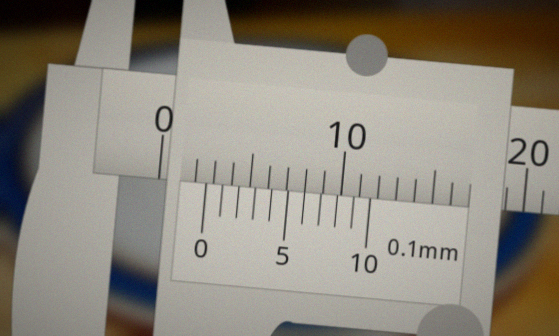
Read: value=2.6 unit=mm
